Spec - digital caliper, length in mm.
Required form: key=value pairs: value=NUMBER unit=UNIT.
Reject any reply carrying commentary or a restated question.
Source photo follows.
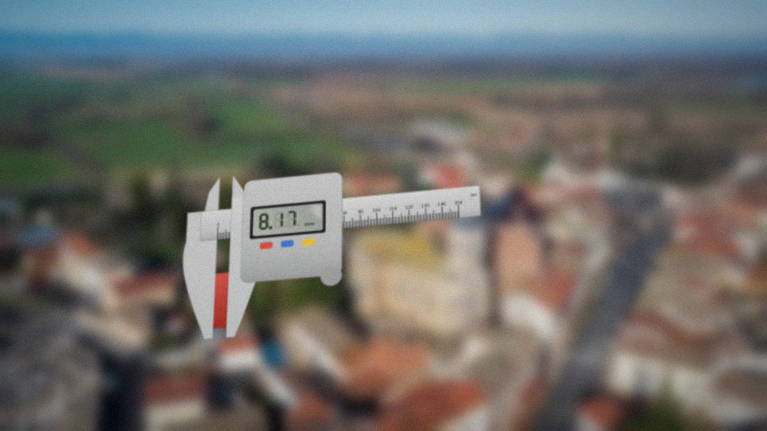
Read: value=8.17 unit=mm
